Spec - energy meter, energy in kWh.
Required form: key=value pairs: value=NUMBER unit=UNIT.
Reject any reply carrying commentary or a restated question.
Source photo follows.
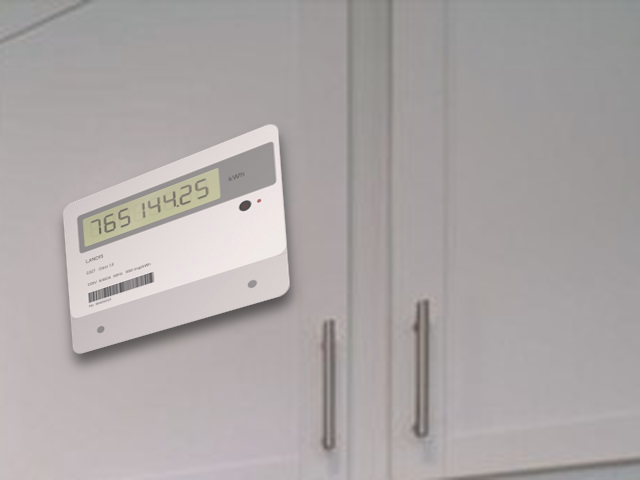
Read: value=765144.25 unit=kWh
